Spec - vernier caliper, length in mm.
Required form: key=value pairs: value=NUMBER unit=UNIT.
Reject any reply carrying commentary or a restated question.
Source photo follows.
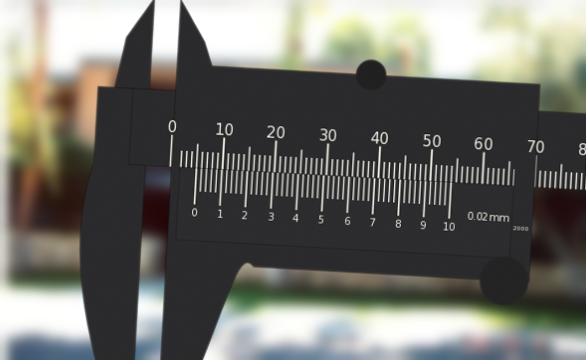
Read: value=5.0 unit=mm
